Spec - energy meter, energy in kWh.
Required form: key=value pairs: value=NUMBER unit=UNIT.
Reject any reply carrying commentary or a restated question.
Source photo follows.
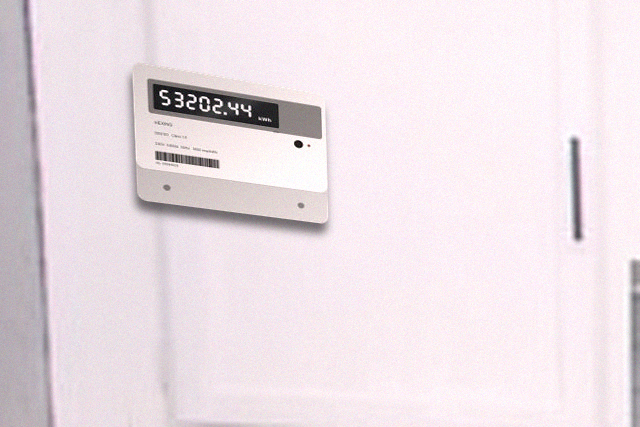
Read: value=53202.44 unit=kWh
